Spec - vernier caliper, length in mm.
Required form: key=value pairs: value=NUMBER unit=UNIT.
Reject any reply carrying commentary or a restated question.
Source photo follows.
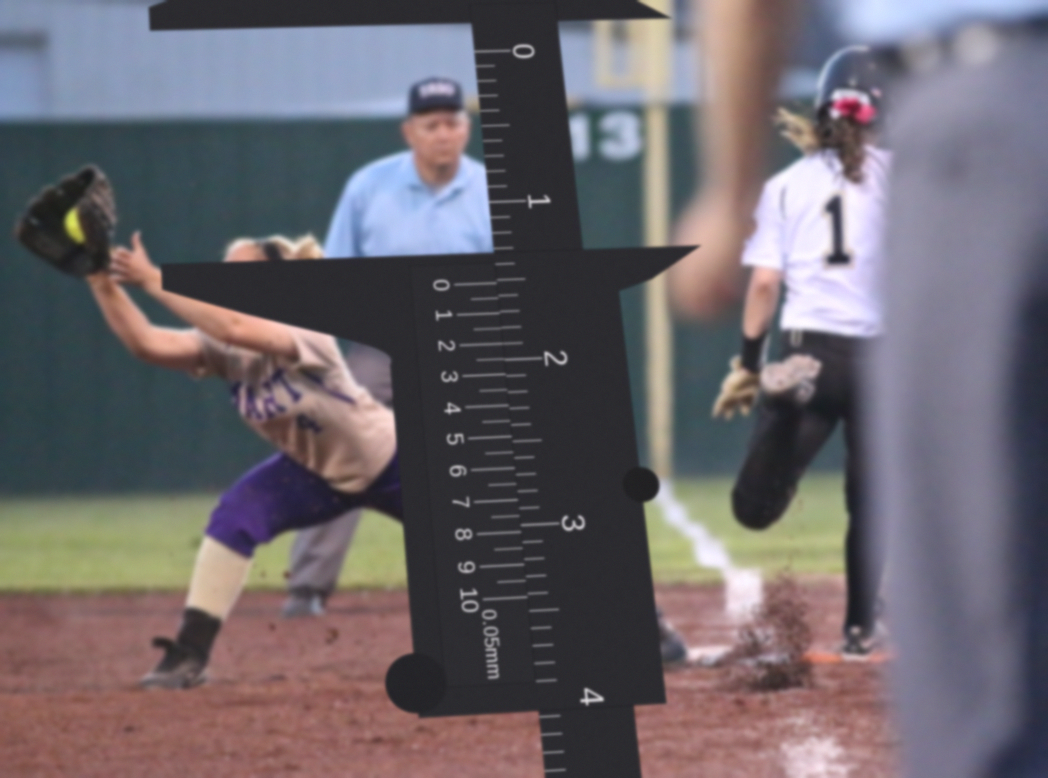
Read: value=15.2 unit=mm
